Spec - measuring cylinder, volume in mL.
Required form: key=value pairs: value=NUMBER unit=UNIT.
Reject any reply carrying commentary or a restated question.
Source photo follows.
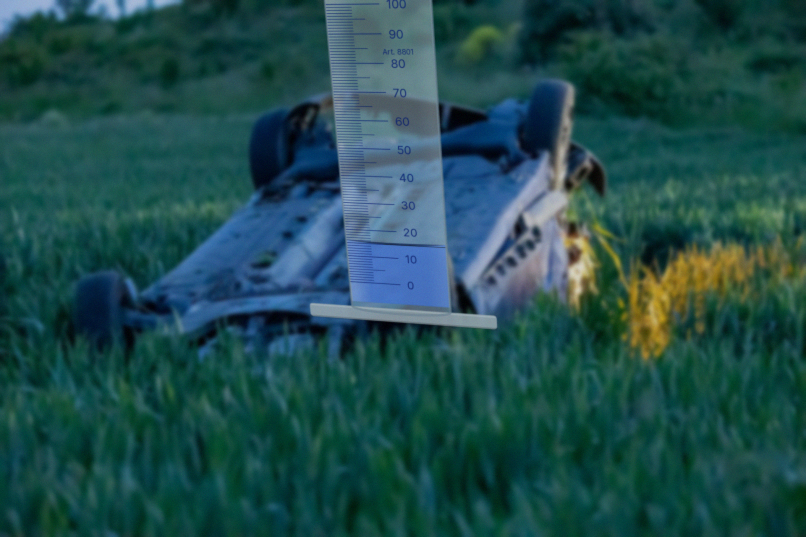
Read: value=15 unit=mL
